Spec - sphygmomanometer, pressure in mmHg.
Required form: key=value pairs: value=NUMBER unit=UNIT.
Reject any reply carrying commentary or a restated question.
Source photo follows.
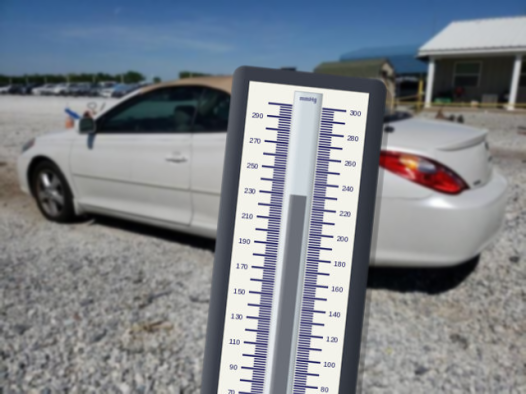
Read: value=230 unit=mmHg
